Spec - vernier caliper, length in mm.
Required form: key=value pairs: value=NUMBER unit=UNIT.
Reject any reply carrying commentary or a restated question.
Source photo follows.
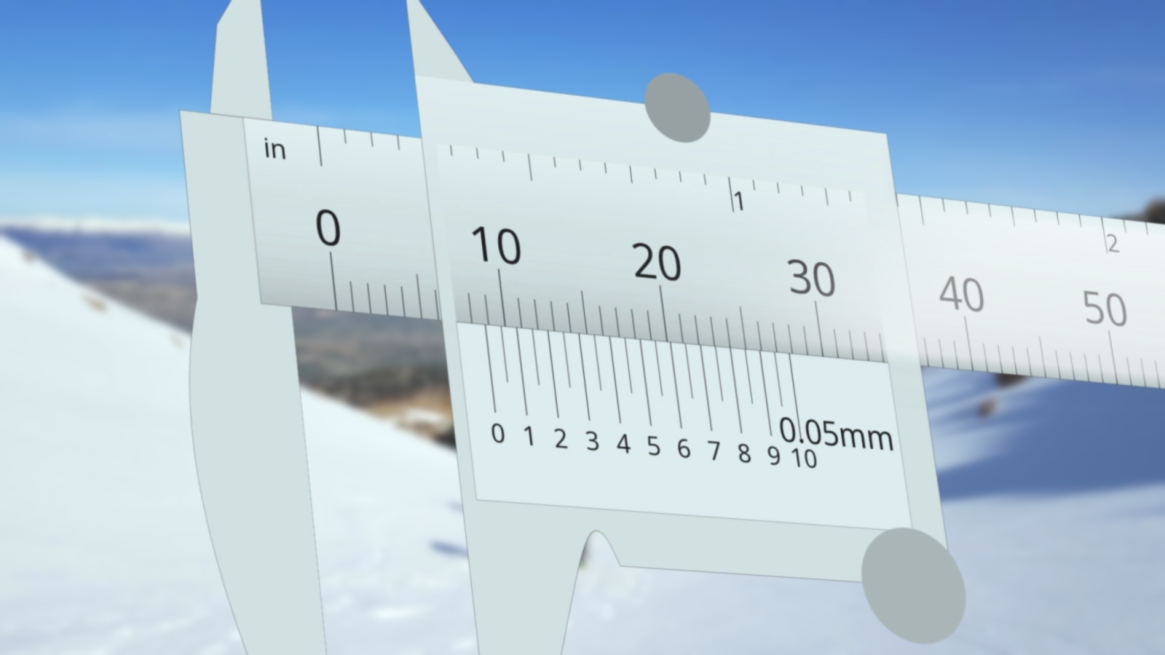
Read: value=8.8 unit=mm
